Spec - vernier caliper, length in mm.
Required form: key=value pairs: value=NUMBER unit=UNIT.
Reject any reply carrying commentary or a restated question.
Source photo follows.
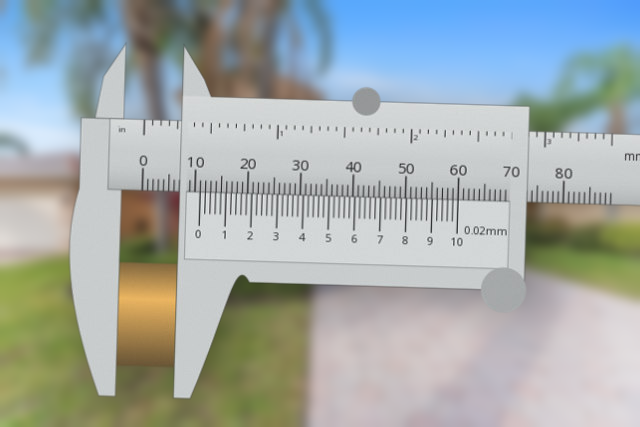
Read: value=11.0 unit=mm
